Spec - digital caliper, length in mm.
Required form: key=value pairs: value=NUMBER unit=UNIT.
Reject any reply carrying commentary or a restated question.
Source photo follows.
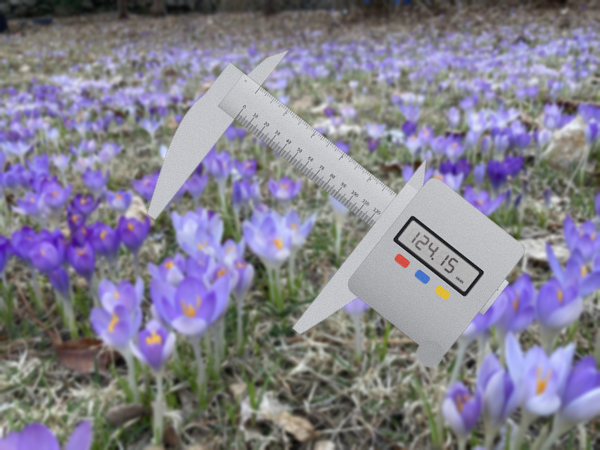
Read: value=124.15 unit=mm
